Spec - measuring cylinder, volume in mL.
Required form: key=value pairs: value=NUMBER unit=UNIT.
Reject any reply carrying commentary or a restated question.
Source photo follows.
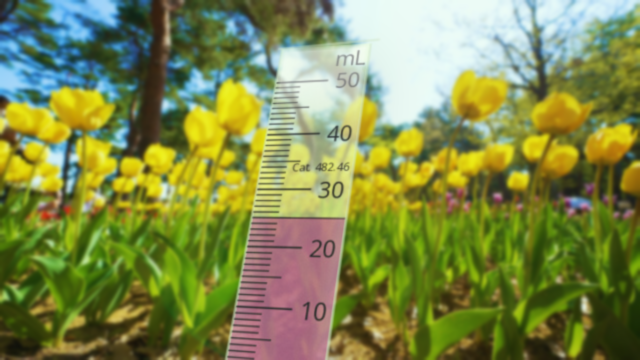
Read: value=25 unit=mL
